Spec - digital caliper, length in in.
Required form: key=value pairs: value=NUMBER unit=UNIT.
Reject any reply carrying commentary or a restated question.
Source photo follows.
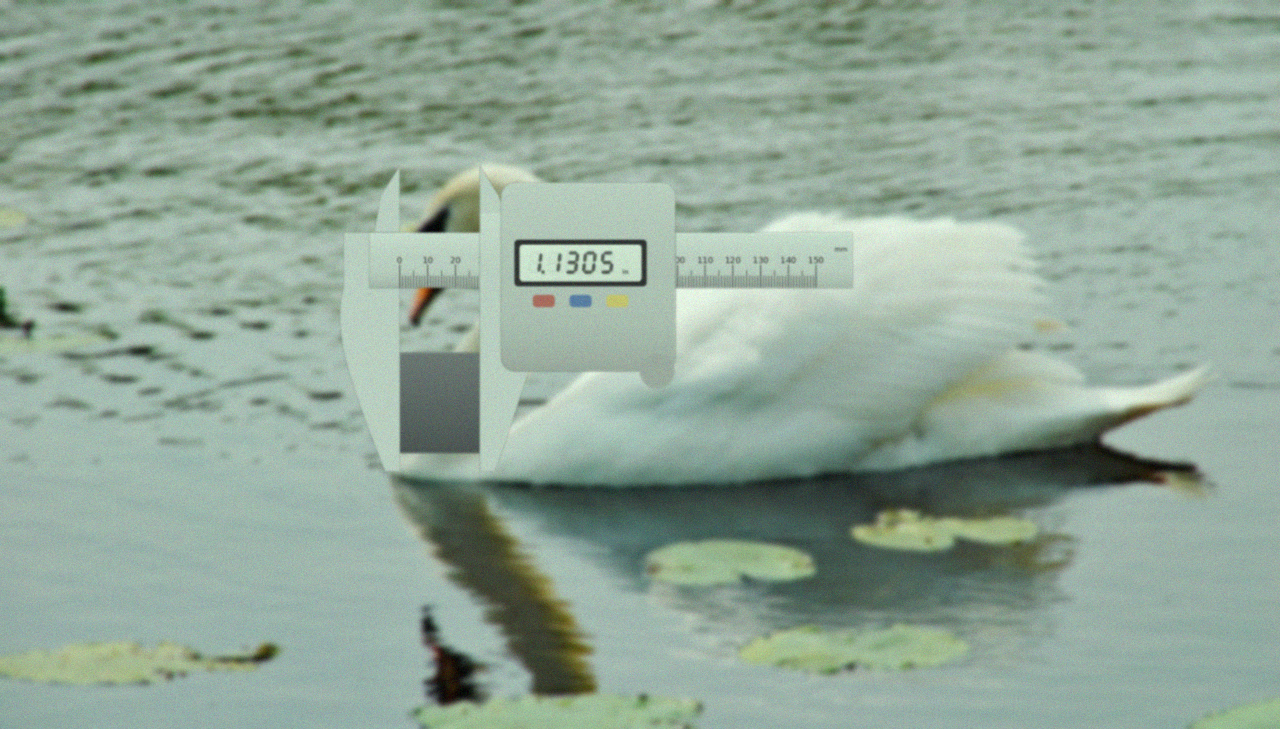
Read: value=1.1305 unit=in
